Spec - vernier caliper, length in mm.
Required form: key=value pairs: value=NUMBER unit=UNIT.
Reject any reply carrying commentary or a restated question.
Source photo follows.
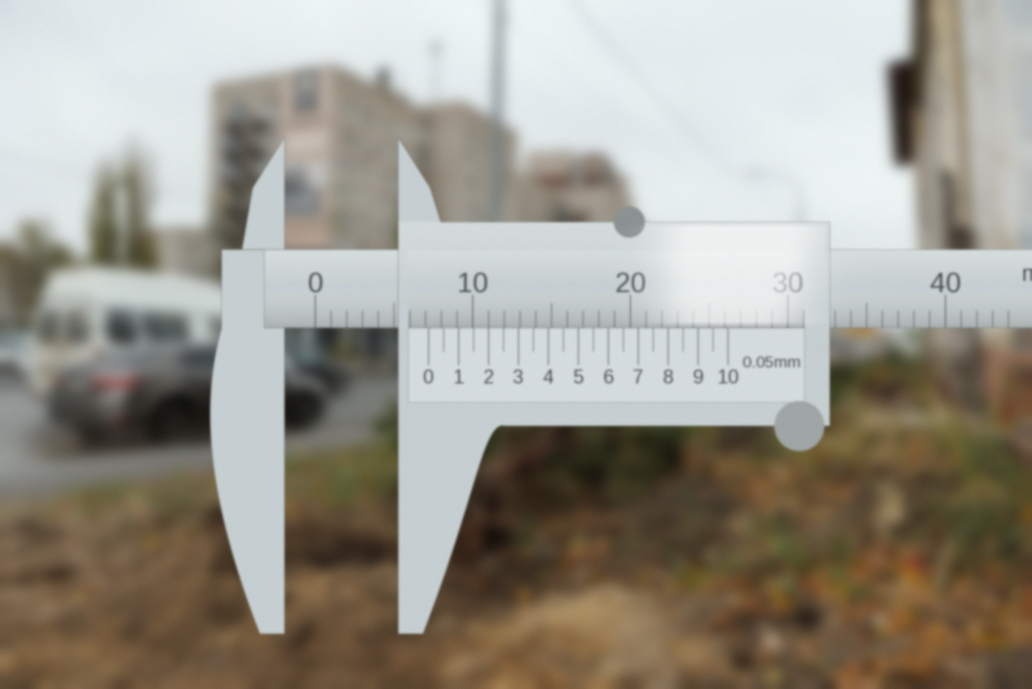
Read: value=7.2 unit=mm
